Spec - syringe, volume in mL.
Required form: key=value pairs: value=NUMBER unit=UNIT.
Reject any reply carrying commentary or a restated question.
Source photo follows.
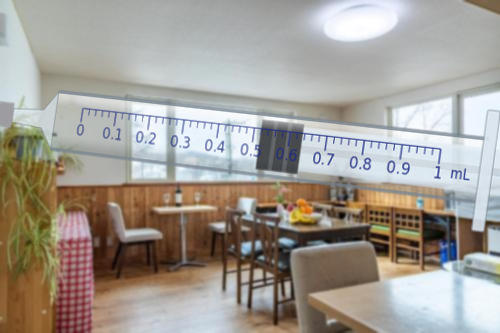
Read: value=0.52 unit=mL
